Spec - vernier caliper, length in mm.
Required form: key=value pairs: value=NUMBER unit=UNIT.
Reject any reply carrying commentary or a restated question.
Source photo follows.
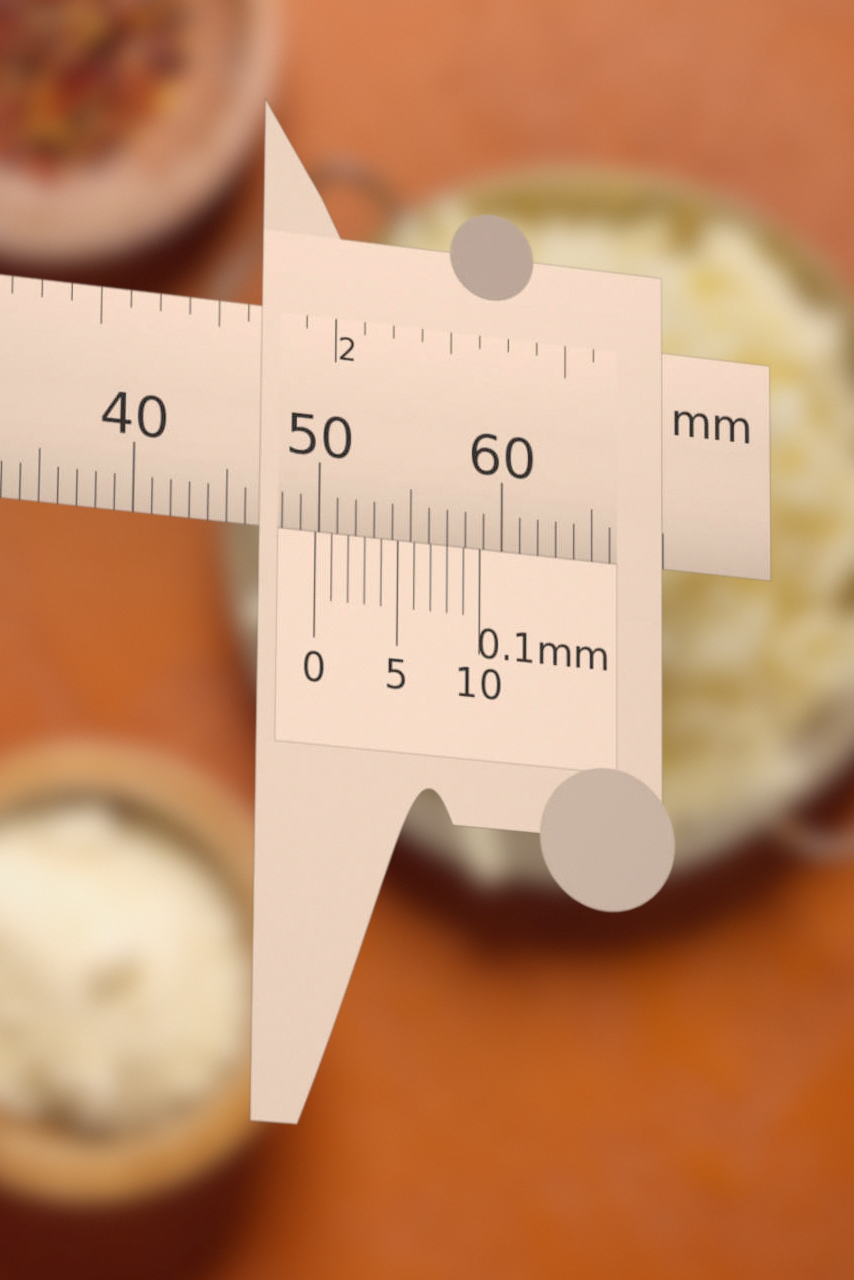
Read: value=49.8 unit=mm
